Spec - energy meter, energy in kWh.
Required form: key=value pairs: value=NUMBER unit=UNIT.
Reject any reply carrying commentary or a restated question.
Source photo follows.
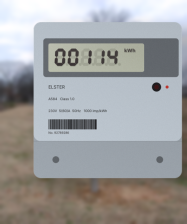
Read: value=114 unit=kWh
